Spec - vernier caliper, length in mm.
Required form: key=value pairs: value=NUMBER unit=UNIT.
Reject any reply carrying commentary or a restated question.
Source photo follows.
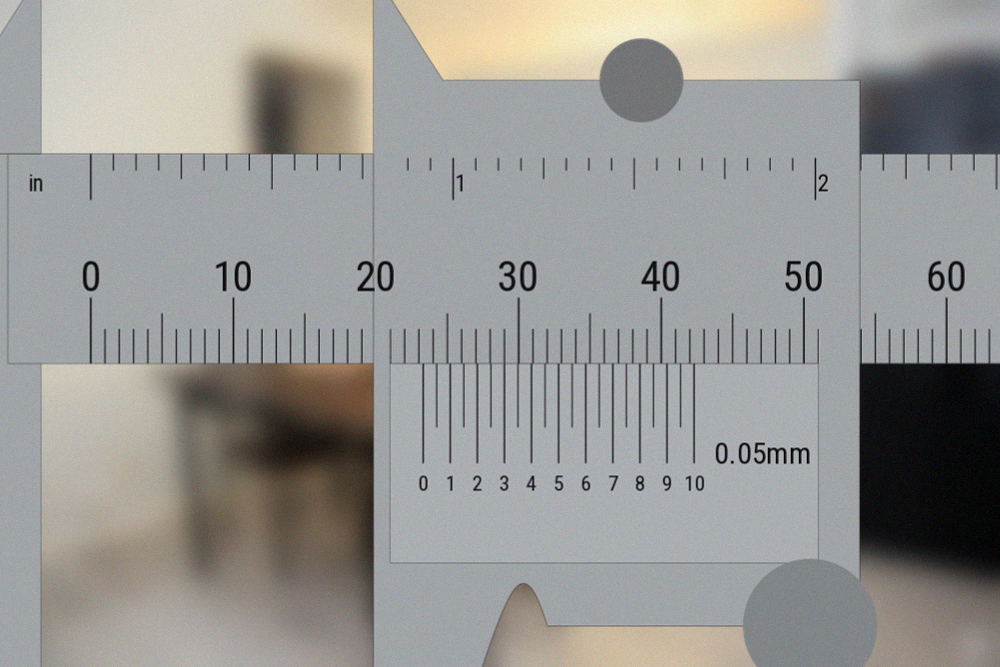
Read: value=23.3 unit=mm
